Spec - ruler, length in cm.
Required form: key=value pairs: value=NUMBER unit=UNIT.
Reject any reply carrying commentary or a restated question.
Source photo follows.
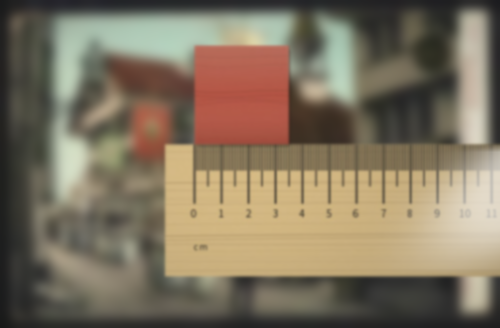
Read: value=3.5 unit=cm
